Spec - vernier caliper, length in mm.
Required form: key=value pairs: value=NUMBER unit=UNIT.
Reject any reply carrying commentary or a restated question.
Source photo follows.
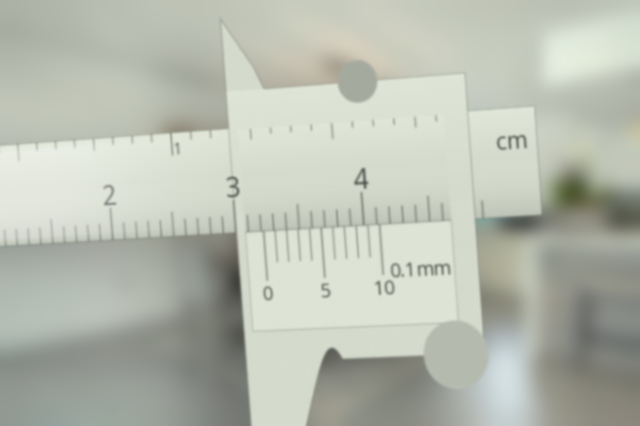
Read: value=32.2 unit=mm
